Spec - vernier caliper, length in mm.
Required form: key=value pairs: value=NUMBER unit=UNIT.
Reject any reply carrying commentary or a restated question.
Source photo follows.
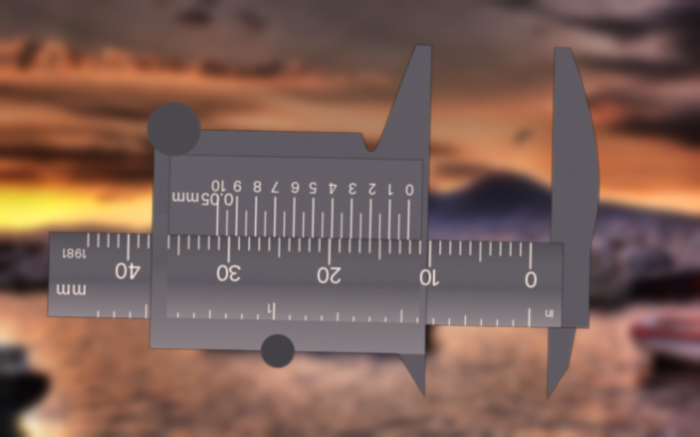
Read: value=12.2 unit=mm
